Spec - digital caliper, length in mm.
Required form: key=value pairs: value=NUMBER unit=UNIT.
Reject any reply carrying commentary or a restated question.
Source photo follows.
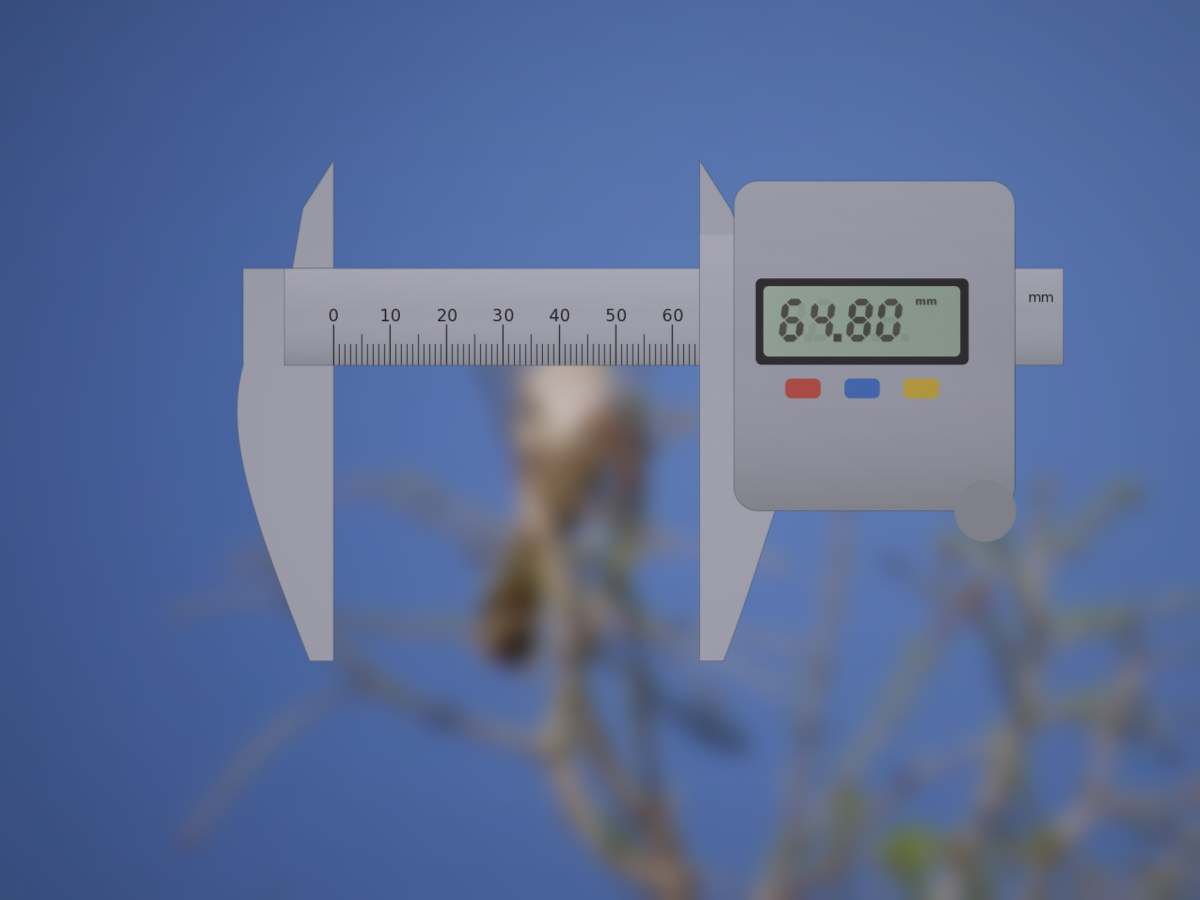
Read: value=64.80 unit=mm
